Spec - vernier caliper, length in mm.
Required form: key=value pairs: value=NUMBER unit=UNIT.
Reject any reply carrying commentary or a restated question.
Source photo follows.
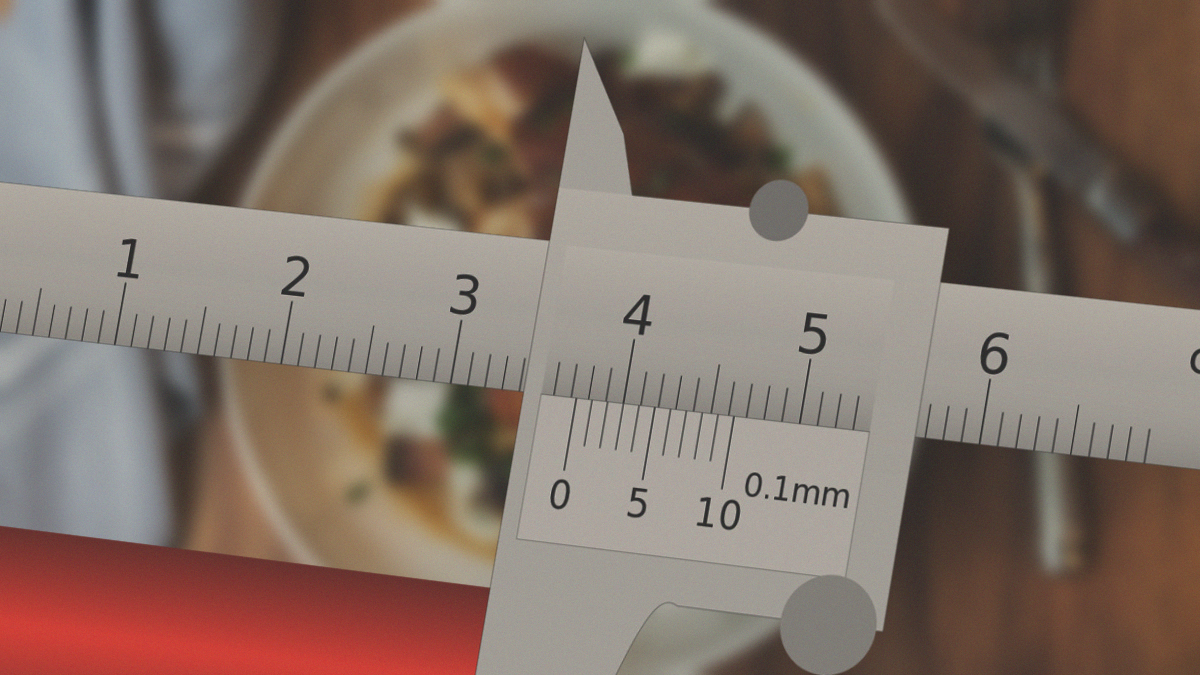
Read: value=37.3 unit=mm
